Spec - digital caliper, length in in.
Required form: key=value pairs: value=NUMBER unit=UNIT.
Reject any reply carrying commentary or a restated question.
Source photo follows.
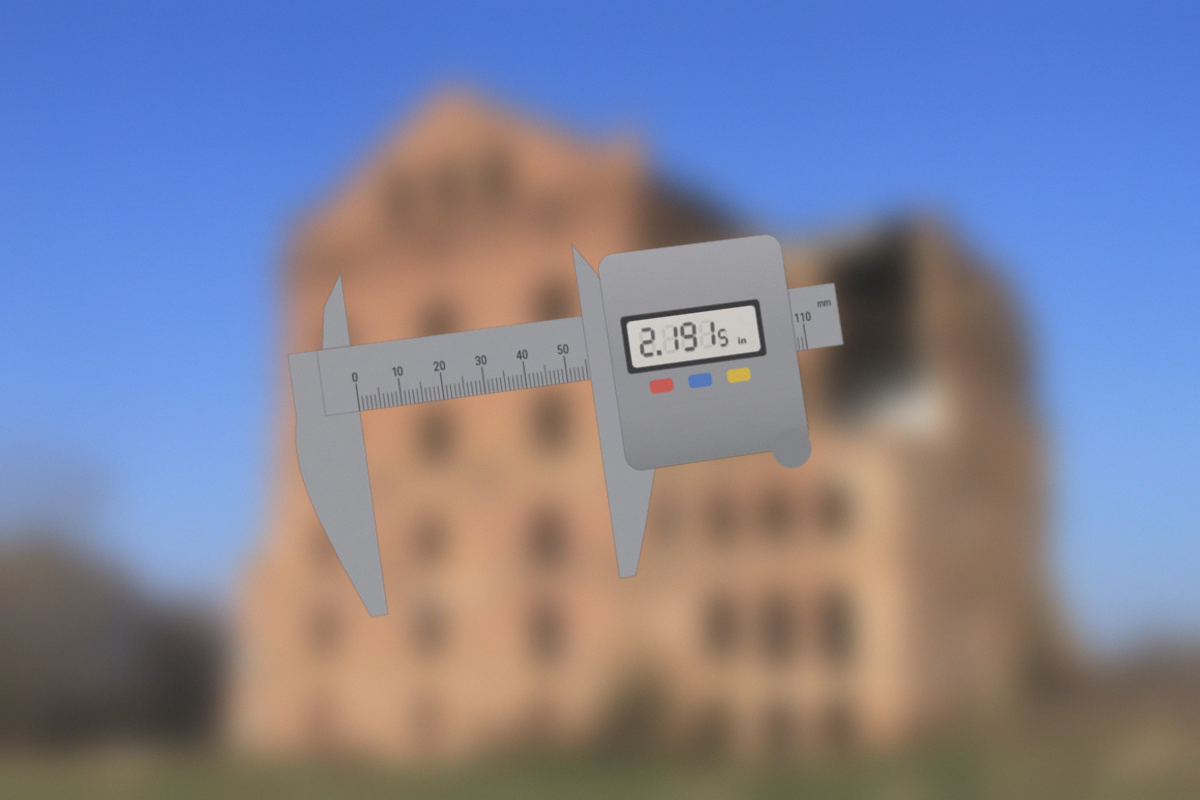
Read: value=2.1915 unit=in
